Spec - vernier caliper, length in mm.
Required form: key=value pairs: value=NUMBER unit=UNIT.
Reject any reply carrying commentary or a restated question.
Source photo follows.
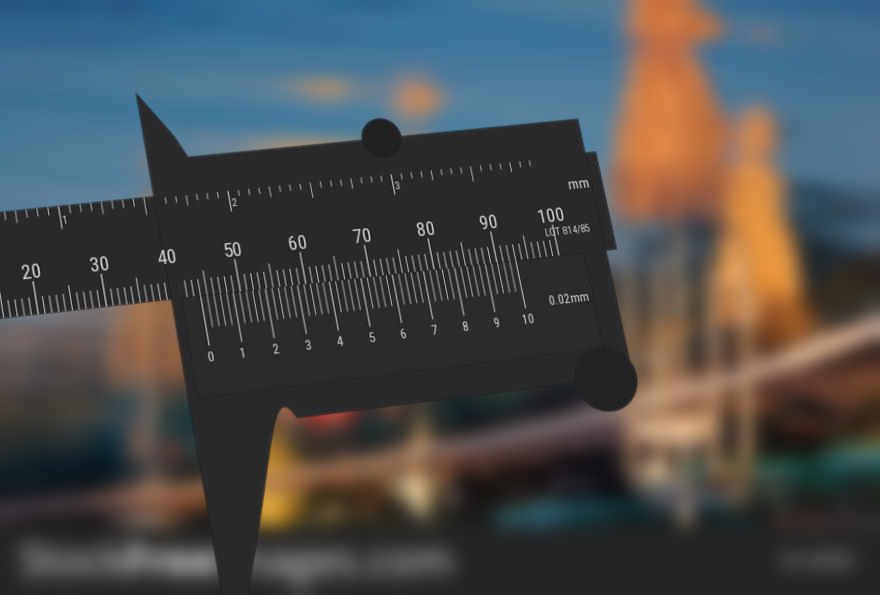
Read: value=44.0 unit=mm
